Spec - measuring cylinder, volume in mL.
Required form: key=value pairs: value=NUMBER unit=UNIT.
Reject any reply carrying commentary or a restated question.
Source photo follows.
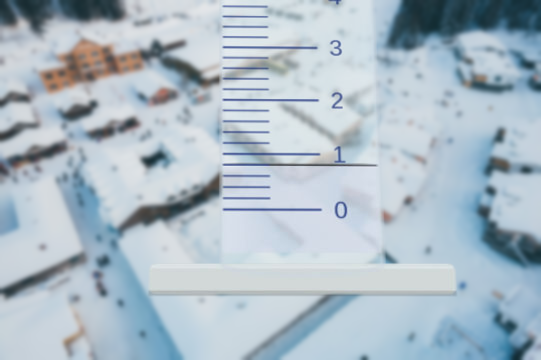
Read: value=0.8 unit=mL
